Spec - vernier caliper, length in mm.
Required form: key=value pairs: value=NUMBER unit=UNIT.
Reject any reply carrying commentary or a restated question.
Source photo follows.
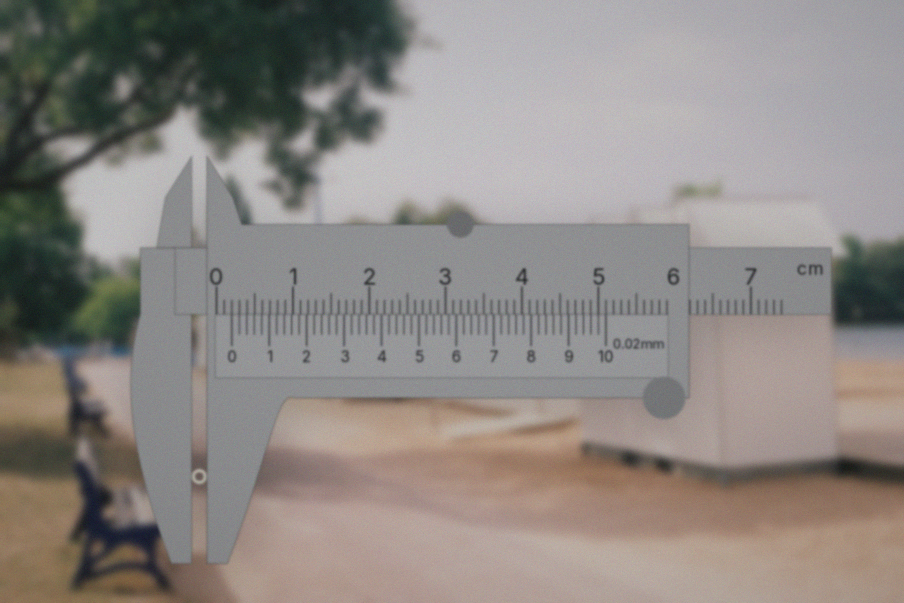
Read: value=2.0 unit=mm
